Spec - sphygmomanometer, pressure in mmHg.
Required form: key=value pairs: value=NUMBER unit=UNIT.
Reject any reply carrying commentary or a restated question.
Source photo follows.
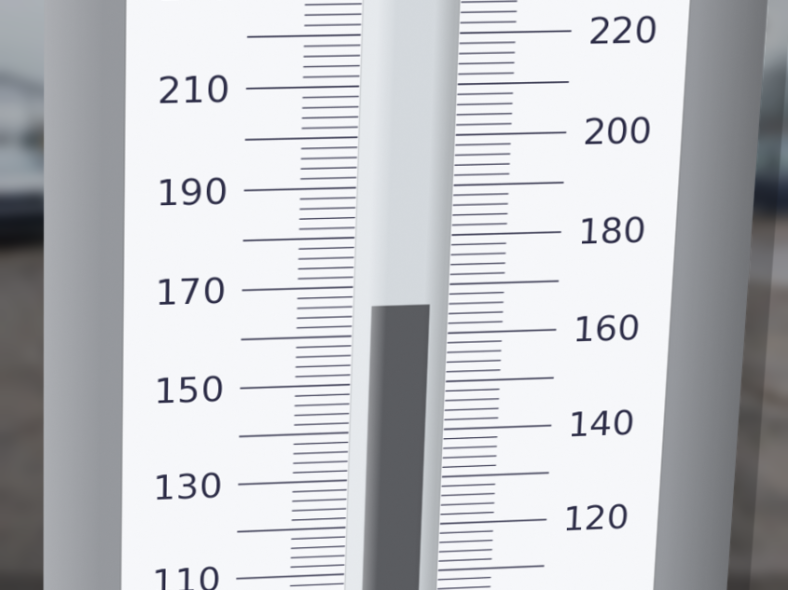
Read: value=166 unit=mmHg
